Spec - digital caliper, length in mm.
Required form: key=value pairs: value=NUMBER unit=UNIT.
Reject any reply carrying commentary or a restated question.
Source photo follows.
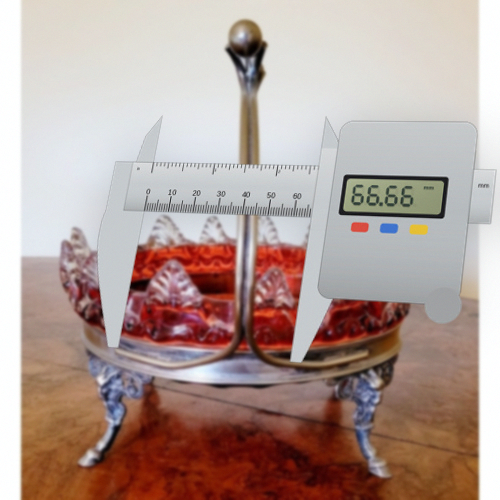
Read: value=66.66 unit=mm
